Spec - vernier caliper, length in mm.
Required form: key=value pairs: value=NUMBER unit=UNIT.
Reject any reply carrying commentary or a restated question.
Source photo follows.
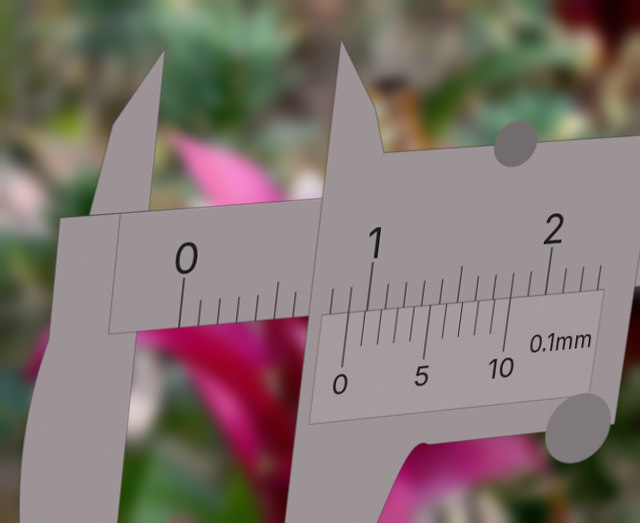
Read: value=9.0 unit=mm
